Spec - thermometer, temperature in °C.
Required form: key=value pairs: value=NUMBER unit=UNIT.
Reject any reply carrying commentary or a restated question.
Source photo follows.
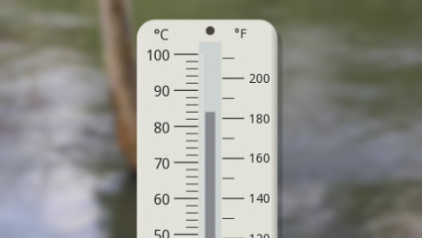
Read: value=84 unit=°C
